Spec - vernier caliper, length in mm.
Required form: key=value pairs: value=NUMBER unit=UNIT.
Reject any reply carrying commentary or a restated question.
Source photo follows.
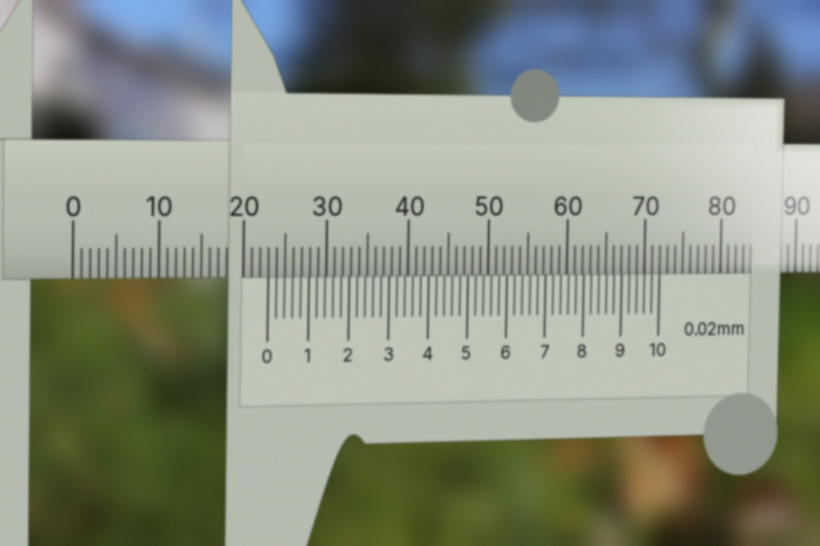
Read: value=23.0 unit=mm
